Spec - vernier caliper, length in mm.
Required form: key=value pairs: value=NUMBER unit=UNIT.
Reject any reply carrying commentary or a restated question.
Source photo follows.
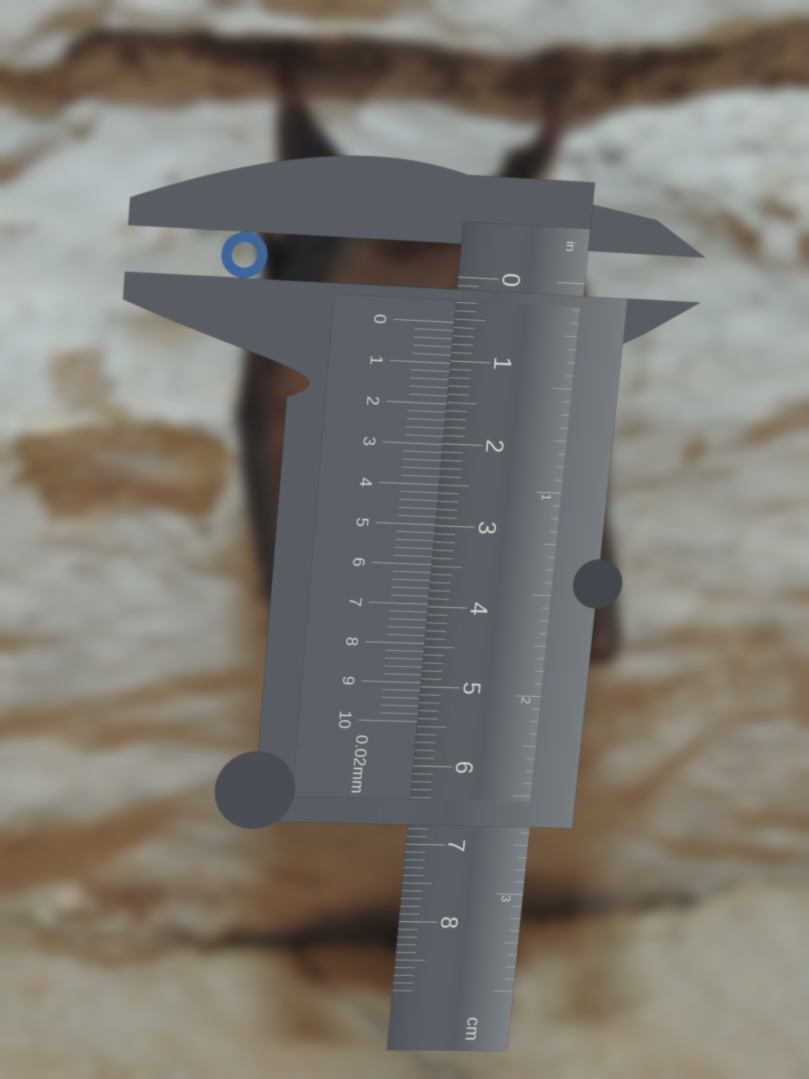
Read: value=5.4 unit=mm
